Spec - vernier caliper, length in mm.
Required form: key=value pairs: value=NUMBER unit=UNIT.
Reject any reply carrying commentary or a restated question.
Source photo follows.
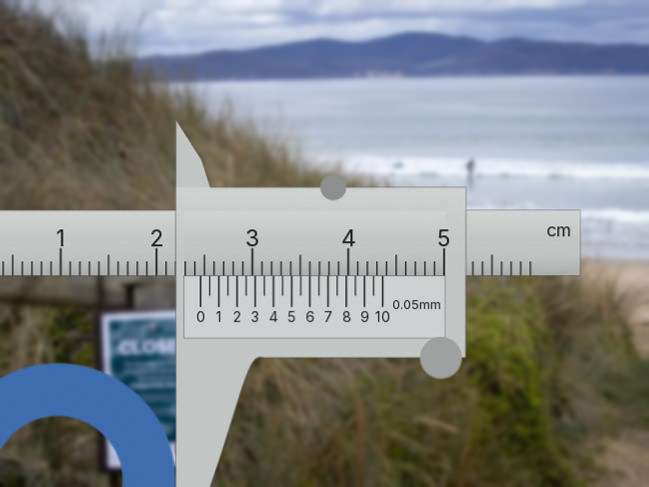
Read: value=24.6 unit=mm
